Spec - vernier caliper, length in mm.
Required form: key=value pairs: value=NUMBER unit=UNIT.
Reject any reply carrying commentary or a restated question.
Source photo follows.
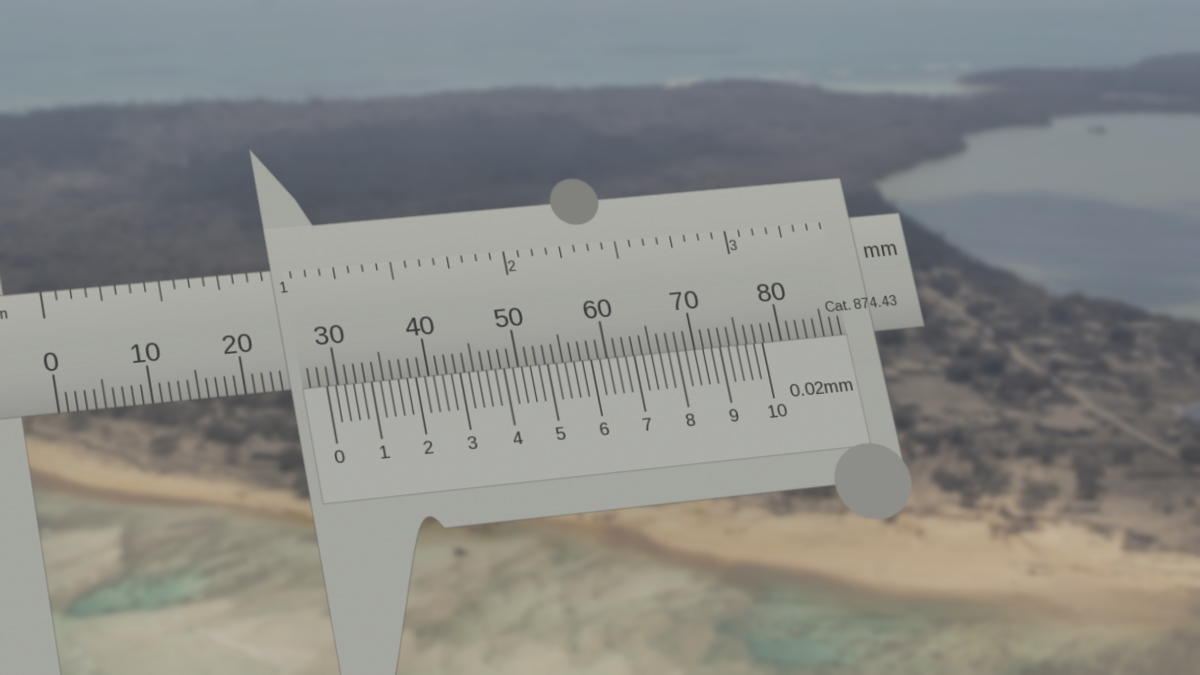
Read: value=28.8 unit=mm
